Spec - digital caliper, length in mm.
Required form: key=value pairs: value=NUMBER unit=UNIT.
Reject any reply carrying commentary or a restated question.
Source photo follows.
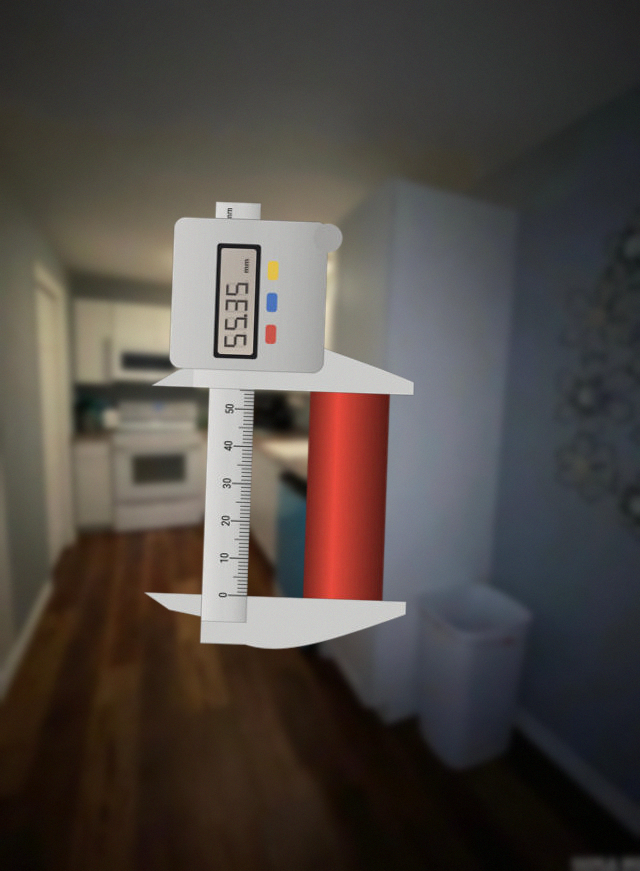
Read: value=55.35 unit=mm
